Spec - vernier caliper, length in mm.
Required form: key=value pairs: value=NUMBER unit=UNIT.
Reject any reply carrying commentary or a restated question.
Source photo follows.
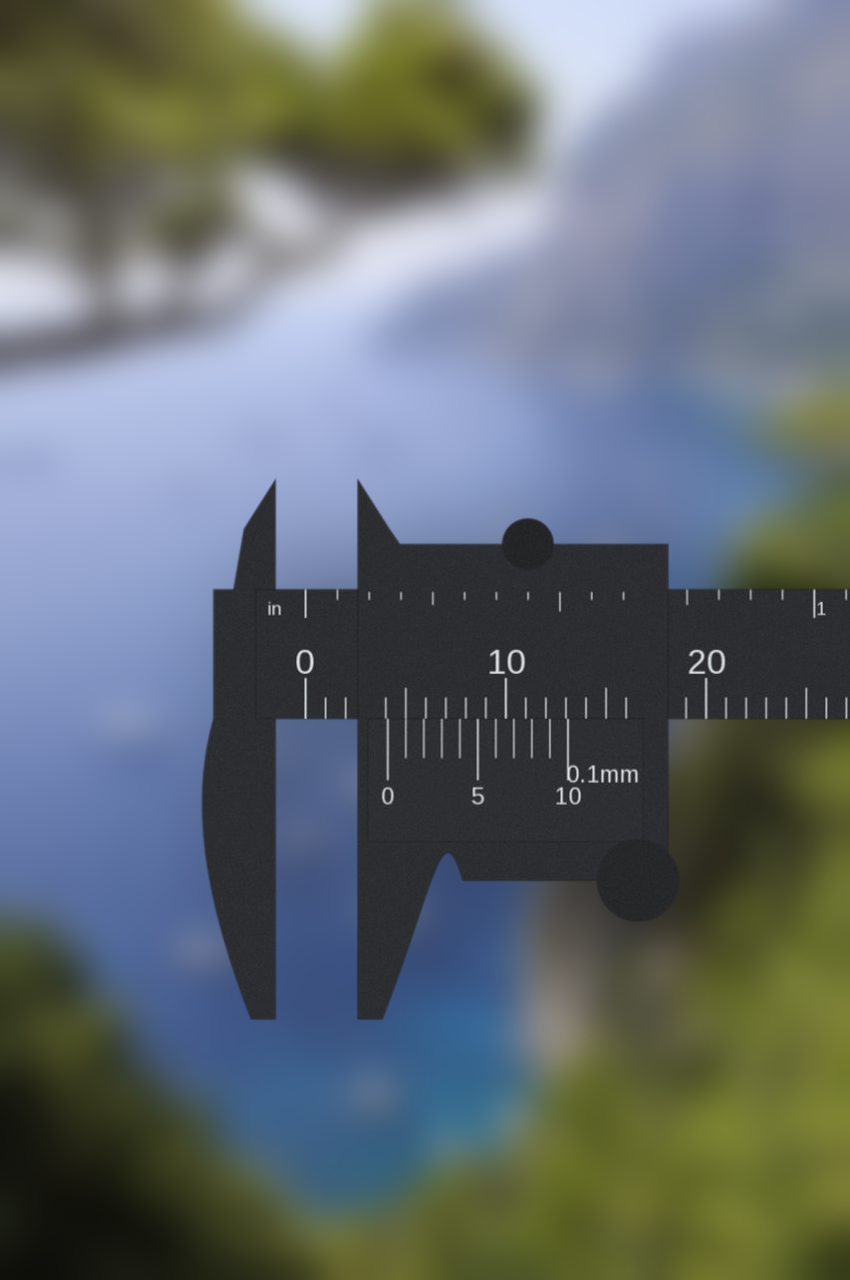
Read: value=4.1 unit=mm
